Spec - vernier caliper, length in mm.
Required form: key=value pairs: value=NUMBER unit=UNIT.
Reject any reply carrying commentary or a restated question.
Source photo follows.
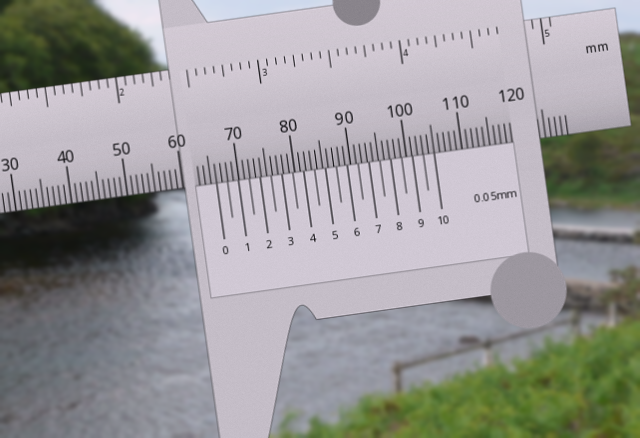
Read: value=66.0 unit=mm
